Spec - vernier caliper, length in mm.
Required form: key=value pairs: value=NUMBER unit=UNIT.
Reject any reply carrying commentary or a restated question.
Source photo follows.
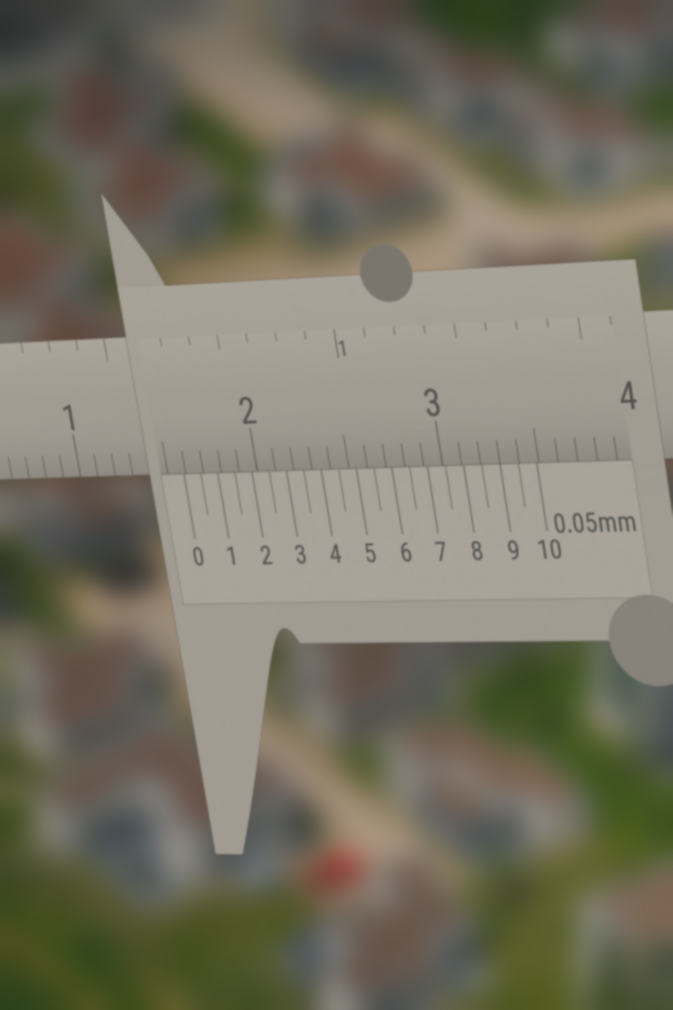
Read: value=15.9 unit=mm
